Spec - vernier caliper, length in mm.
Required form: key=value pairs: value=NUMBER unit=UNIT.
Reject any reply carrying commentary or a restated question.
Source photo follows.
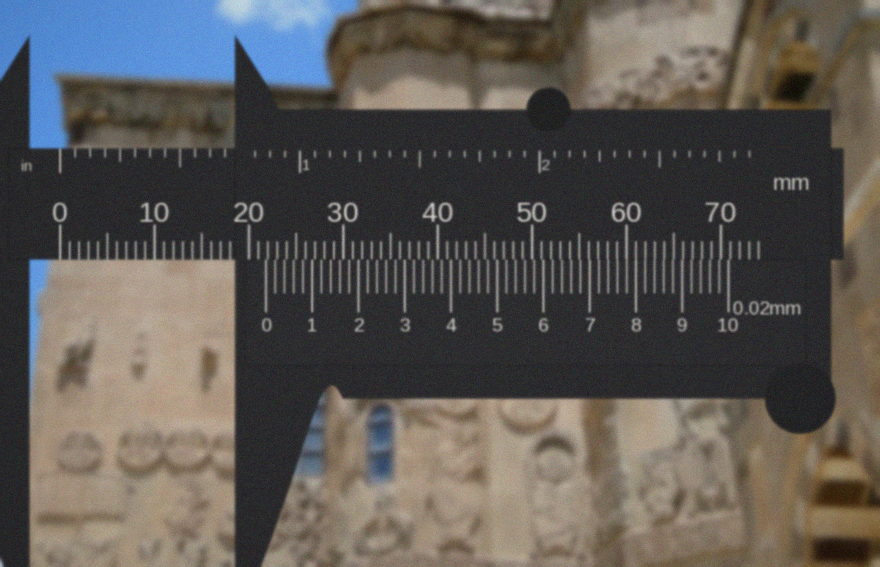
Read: value=21.8 unit=mm
